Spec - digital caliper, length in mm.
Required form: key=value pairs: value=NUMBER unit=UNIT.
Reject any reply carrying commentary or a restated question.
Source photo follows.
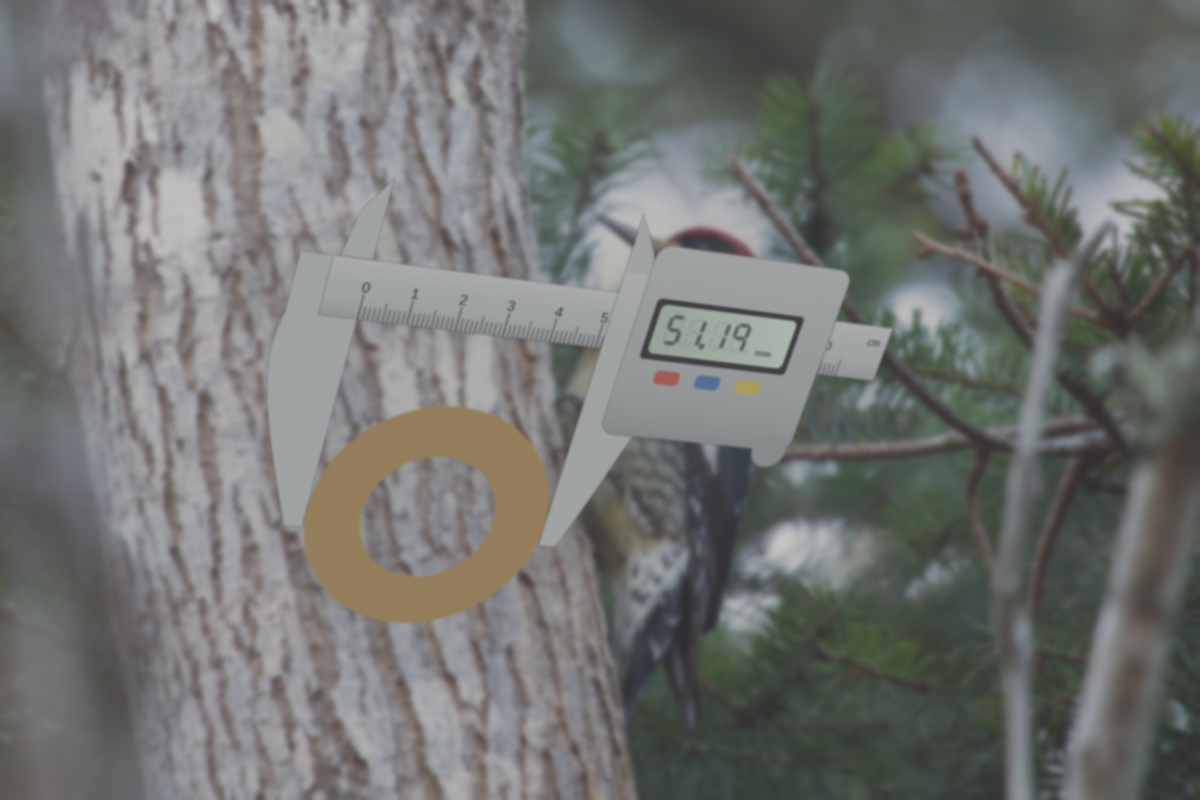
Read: value=51.19 unit=mm
